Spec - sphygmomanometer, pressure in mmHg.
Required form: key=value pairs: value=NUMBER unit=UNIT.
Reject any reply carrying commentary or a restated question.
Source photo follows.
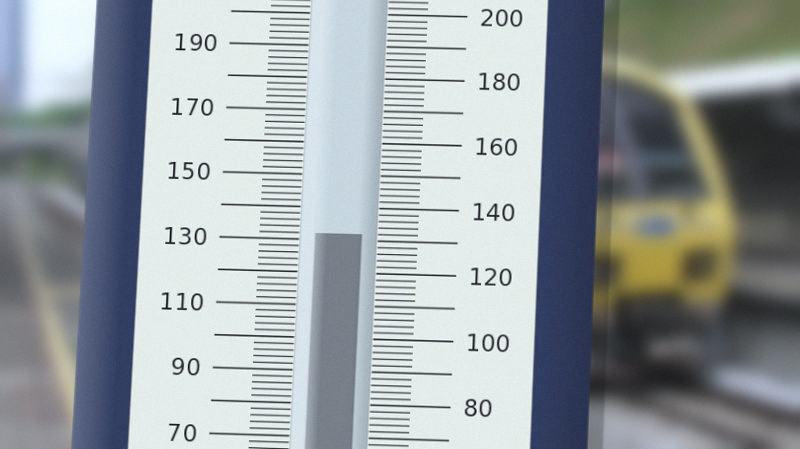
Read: value=132 unit=mmHg
